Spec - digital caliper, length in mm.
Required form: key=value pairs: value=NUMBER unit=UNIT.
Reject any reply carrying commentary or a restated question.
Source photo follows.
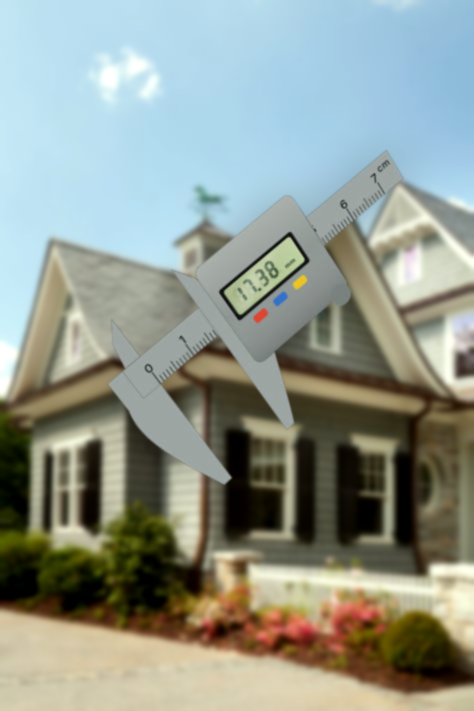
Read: value=17.38 unit=mm
